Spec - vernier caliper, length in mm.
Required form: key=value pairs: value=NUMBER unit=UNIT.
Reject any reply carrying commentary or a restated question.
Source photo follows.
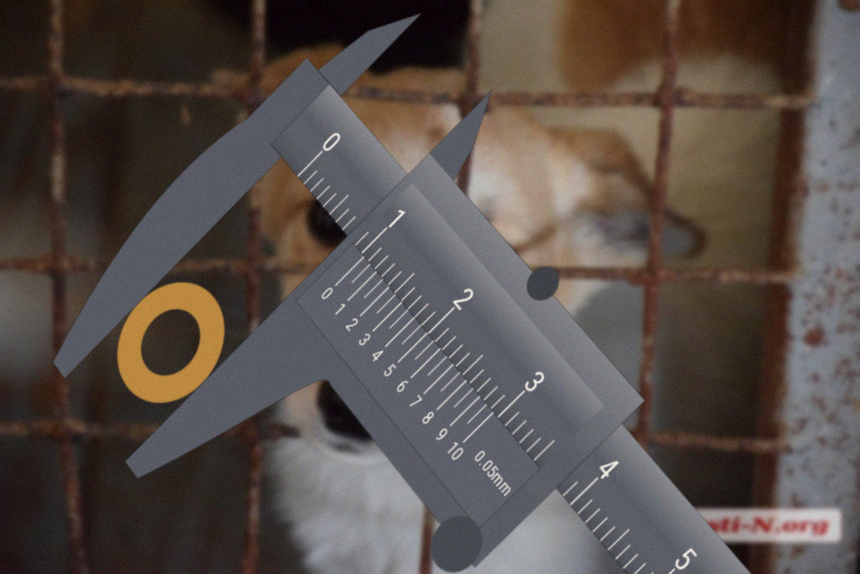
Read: value=10.4 unit=mm
